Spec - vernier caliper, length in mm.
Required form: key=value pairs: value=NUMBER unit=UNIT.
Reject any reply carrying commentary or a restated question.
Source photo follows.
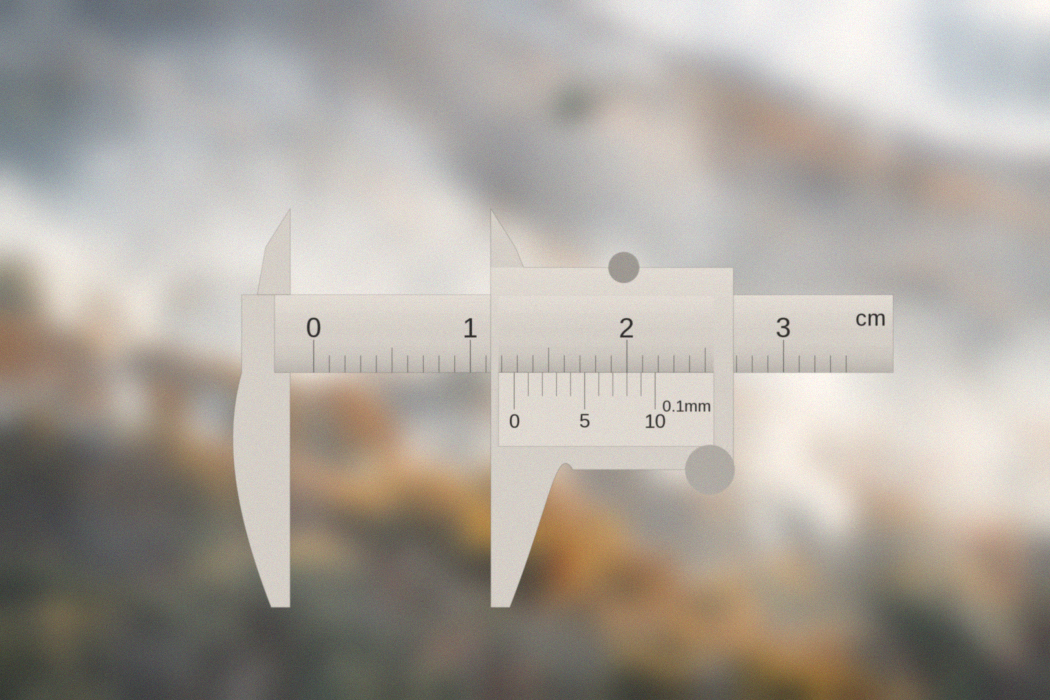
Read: value=12.8 unit=mm
